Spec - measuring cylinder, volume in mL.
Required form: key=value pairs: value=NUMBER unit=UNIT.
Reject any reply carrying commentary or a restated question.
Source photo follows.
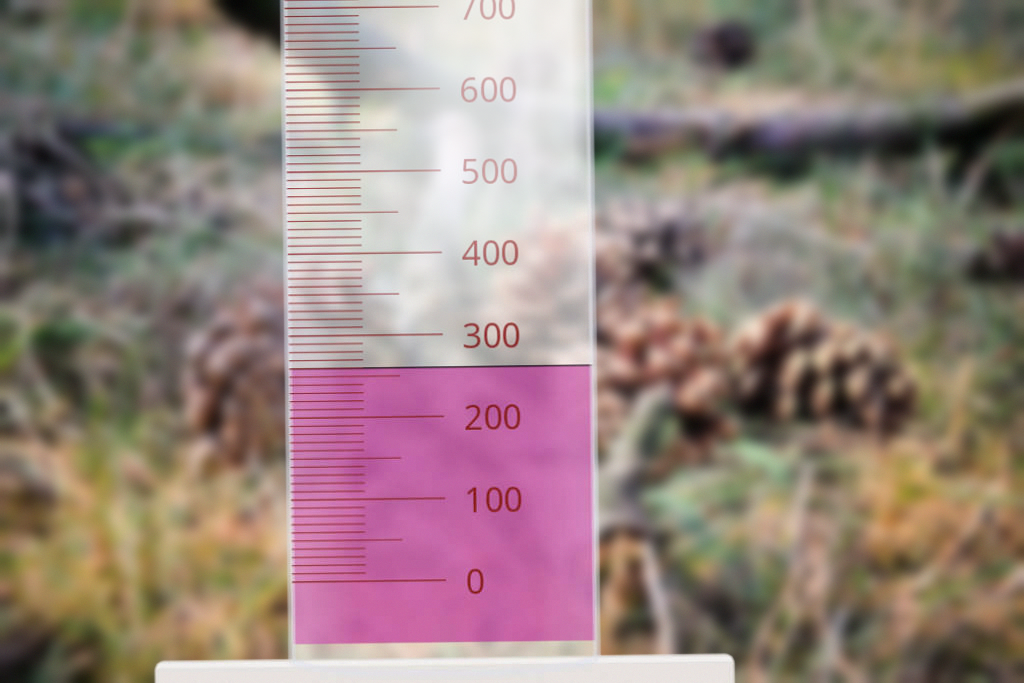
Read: value=260 unit=mL
